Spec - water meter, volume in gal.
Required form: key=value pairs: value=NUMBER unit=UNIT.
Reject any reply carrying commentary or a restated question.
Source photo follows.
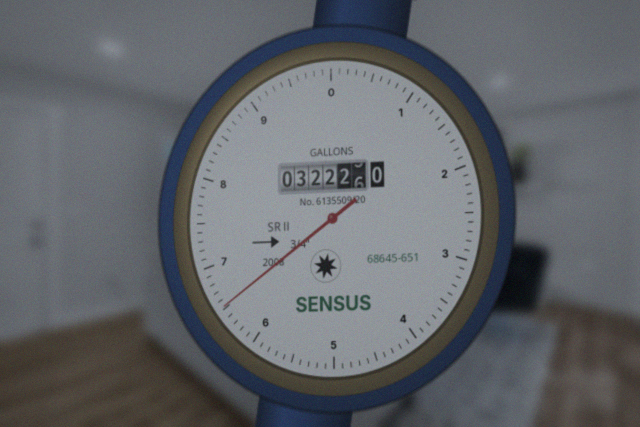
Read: value=322256.5 unit=gal
